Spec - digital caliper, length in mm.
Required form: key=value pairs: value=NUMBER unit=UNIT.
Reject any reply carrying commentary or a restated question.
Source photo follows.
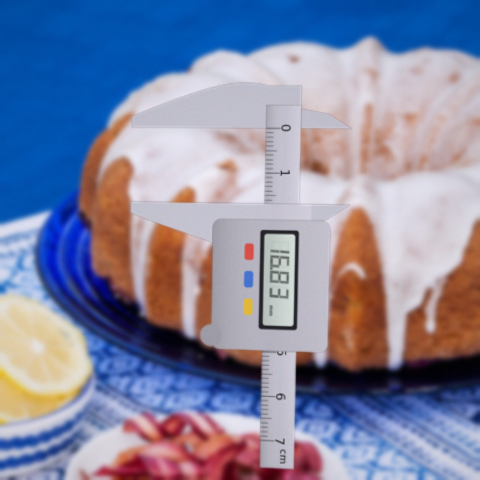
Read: value=16.83 unit=mm
